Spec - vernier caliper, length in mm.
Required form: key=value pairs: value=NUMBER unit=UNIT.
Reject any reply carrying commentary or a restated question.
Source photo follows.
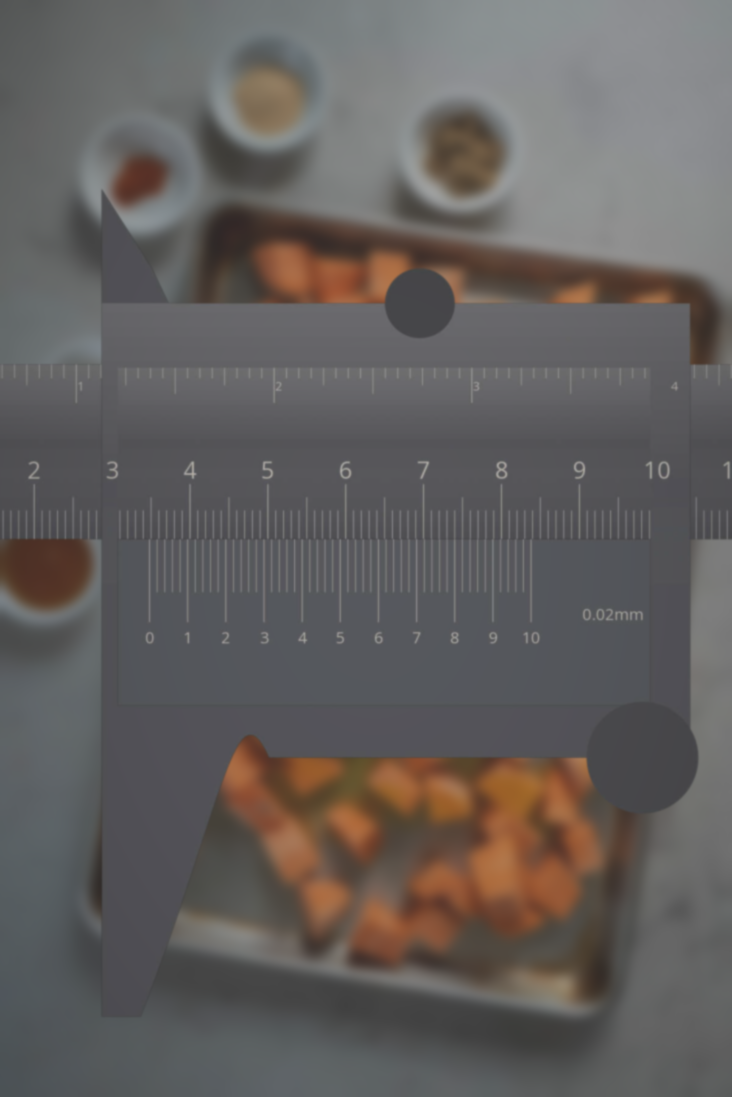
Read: value=34.8 unit=mm
